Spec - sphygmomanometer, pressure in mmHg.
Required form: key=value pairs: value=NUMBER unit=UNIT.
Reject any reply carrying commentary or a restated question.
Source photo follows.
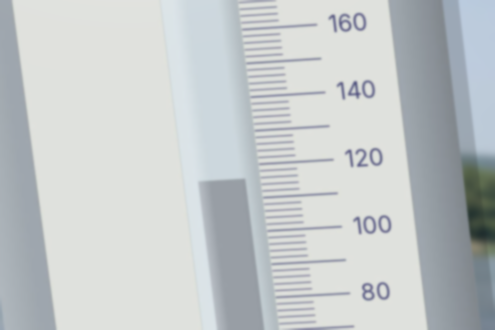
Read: value=116 unit=mmHg
